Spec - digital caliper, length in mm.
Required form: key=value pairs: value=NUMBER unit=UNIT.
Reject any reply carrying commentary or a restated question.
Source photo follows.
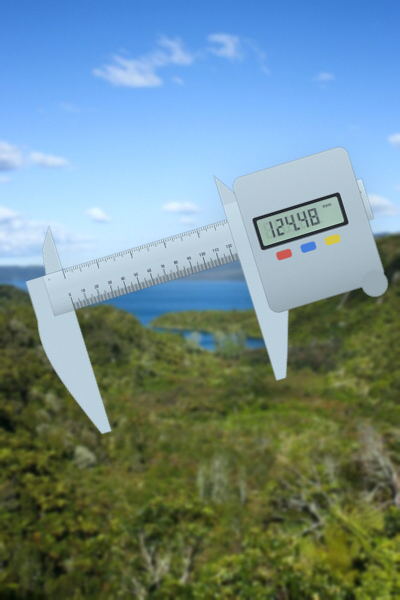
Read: value=124.48 unit=mm
